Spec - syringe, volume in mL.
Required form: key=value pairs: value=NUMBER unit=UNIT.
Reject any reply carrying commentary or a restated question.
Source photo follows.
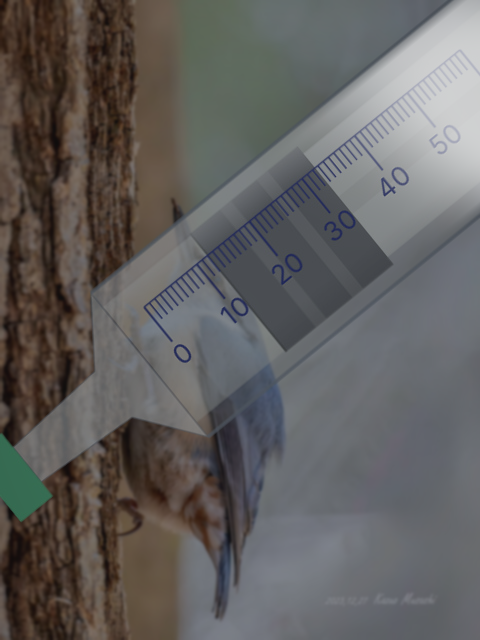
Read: value=12 unit=mL
